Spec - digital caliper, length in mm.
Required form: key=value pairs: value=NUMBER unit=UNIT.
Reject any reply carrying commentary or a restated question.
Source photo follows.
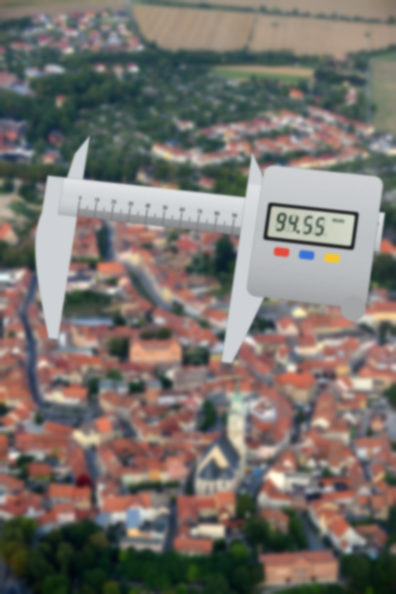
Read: value=94.55 unit=mm
